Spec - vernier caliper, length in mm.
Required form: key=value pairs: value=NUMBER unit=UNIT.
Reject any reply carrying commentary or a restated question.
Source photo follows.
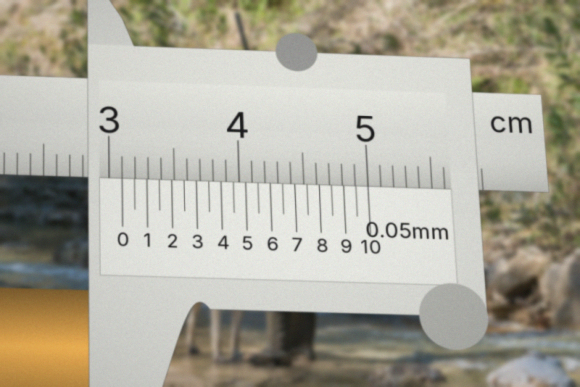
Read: value=31.0 unit=mm
